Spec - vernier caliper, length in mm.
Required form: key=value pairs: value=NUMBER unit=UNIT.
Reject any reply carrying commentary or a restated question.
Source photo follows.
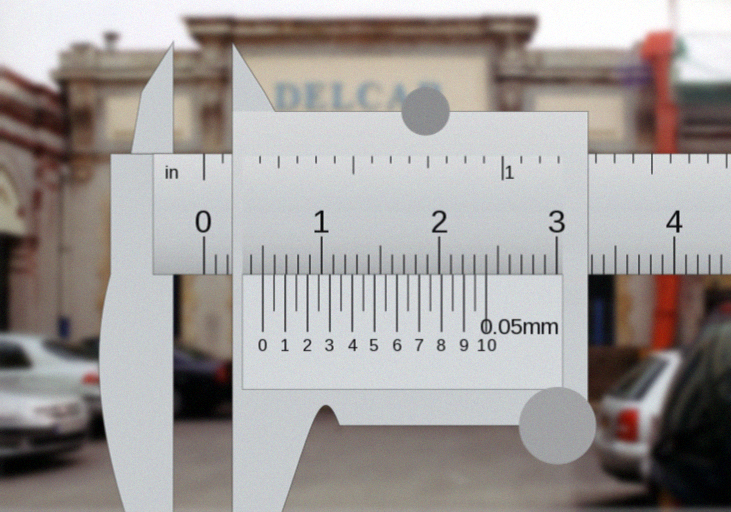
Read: value=5.0 unit=mm
